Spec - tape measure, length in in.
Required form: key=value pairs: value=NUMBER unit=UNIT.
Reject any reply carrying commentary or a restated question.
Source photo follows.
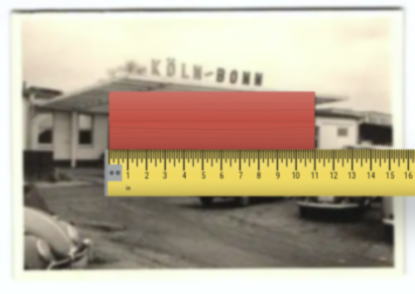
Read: value=11 unit=in
